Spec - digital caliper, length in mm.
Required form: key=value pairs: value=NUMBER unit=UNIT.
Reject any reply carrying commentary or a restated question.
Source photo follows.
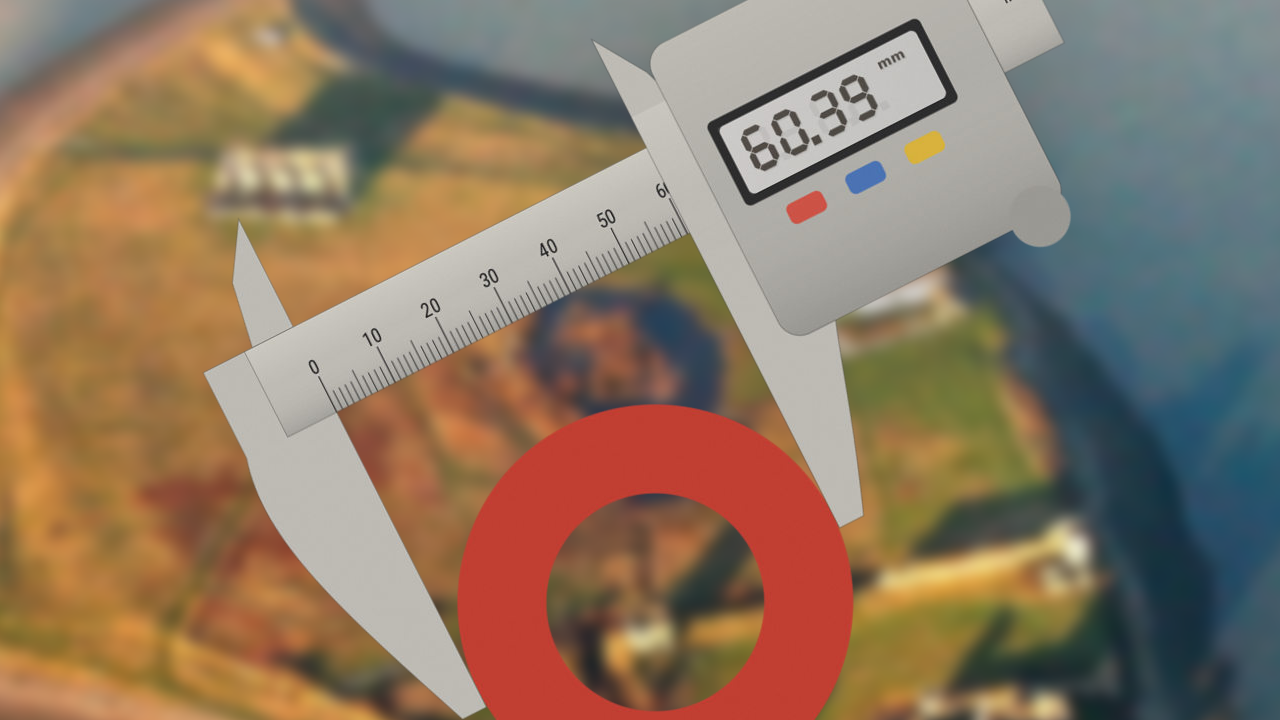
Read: value=60.39 unit=mm
